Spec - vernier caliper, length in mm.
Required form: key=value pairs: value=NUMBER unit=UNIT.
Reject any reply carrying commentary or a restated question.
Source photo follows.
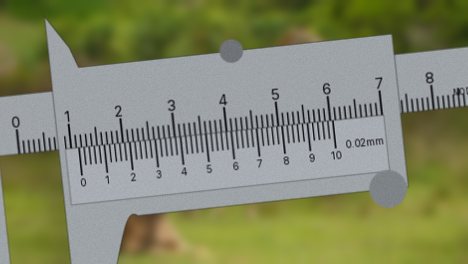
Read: value=11.5 unit=mm
